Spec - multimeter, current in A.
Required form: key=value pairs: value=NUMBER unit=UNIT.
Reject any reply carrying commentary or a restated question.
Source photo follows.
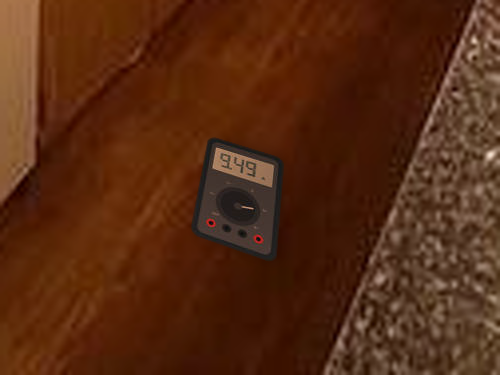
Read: value=9.49 unit=A
